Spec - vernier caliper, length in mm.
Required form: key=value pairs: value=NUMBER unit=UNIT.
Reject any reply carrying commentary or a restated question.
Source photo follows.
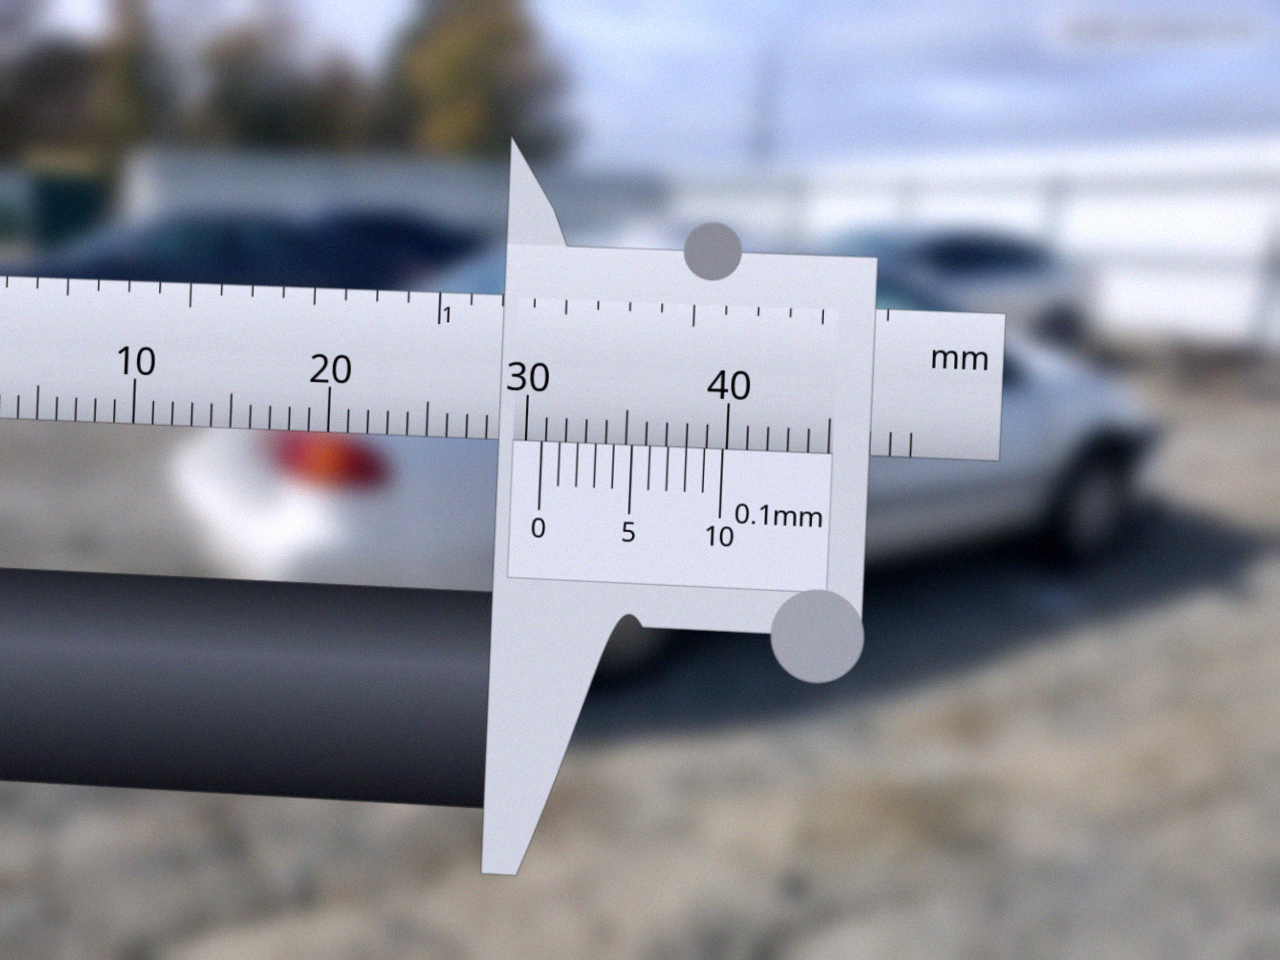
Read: value=30.8 unit=mm
